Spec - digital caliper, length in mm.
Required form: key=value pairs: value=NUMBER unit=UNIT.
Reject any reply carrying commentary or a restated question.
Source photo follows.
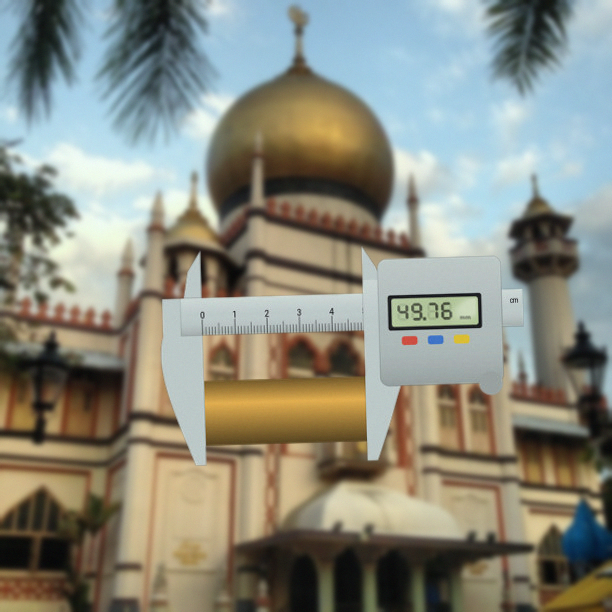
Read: value=49.76 unit=mm
